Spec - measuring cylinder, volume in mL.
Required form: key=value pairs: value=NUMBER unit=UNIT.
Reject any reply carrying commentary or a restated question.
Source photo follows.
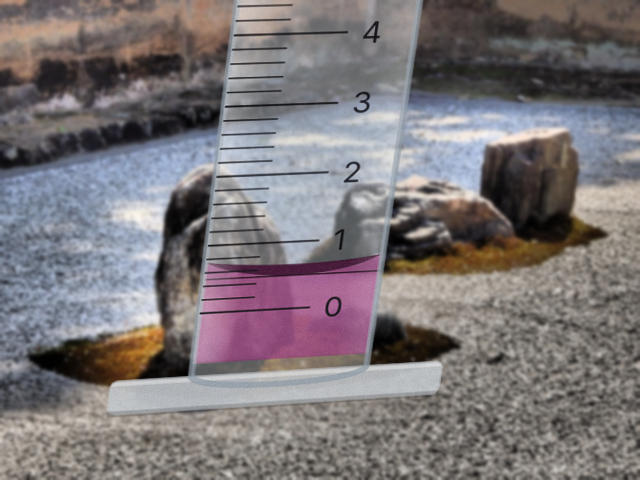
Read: value=0.5 unit=mL
